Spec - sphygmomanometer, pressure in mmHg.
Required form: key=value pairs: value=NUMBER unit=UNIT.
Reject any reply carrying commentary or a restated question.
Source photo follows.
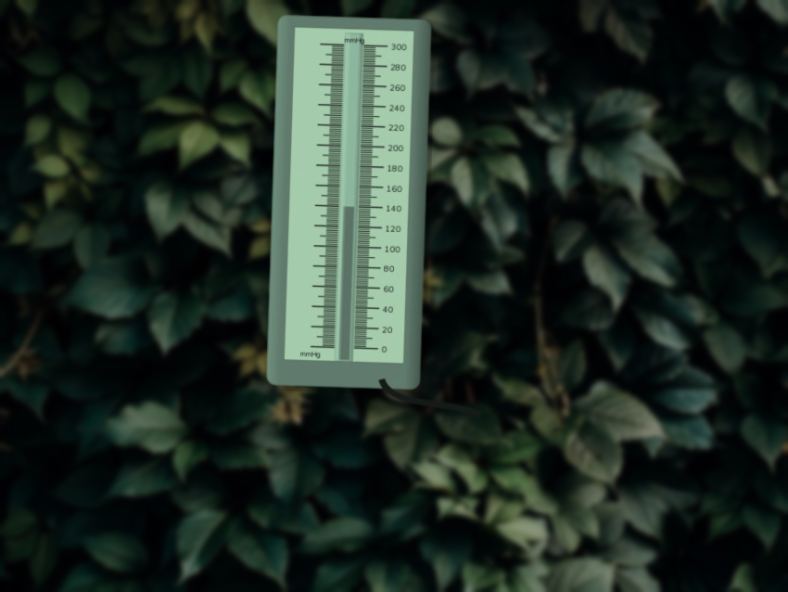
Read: value=140 unit=mmHg
